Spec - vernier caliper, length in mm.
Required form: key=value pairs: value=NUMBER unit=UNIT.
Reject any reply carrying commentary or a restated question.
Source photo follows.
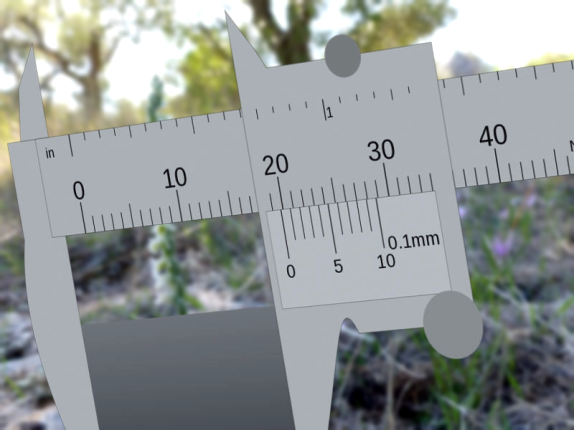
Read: value=19.8 unit=mm
